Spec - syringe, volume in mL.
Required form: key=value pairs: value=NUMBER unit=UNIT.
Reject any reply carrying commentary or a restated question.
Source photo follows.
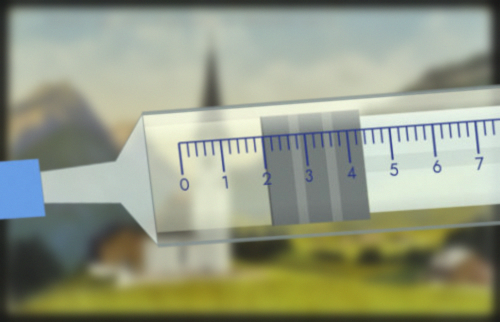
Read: value=2 unit=mL
